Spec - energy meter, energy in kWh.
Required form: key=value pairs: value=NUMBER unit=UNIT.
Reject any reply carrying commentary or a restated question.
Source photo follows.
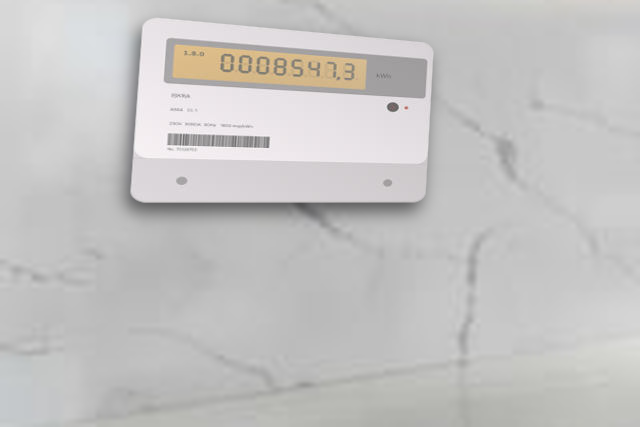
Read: value=8547.3 unit=kWh
